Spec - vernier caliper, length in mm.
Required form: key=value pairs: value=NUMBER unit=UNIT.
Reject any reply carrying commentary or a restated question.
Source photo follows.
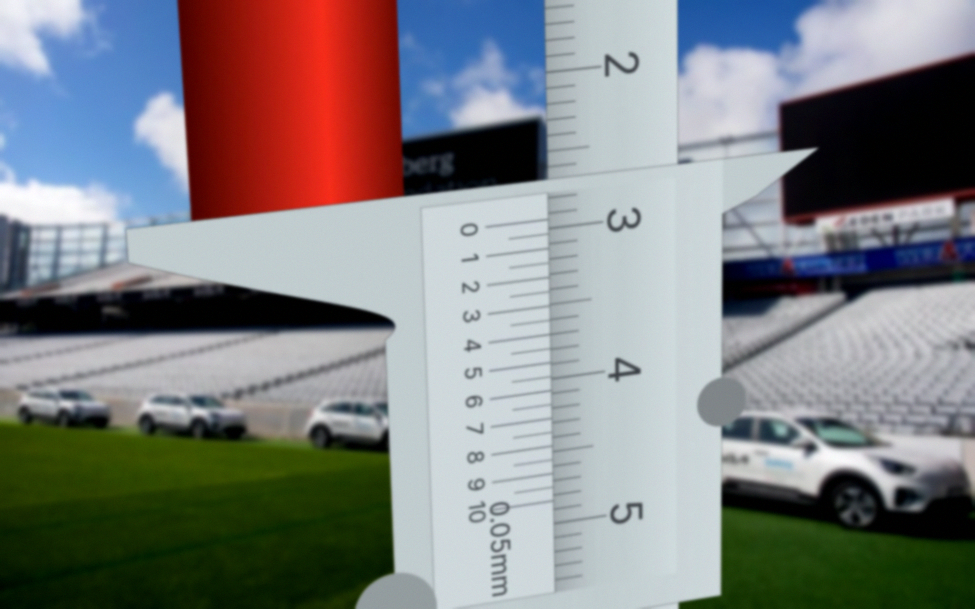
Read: value=29.4 unit=mm
